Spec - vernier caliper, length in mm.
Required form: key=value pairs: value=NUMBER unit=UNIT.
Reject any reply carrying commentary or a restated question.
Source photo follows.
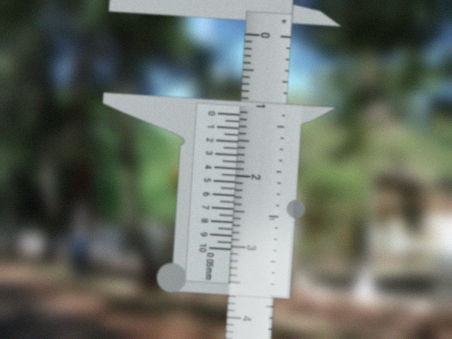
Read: value=11.4 unit=mm
